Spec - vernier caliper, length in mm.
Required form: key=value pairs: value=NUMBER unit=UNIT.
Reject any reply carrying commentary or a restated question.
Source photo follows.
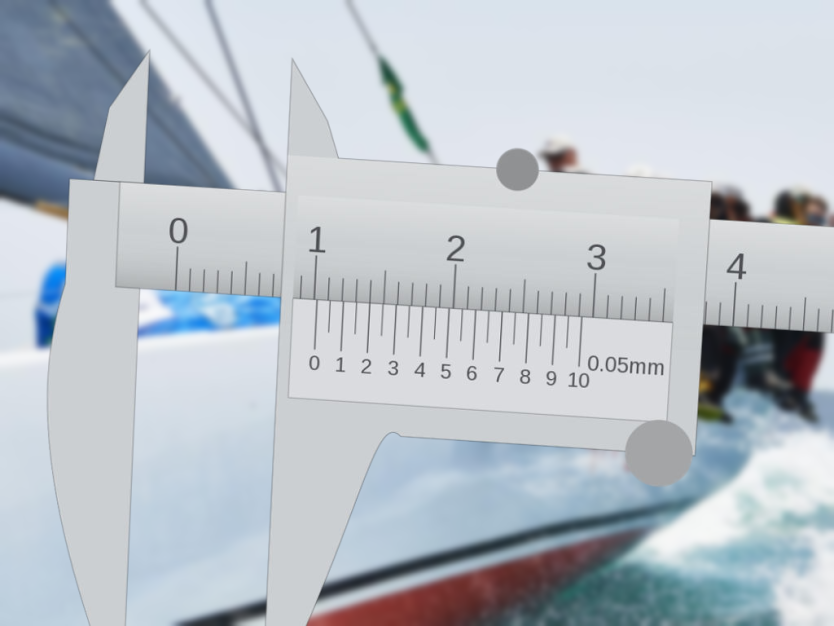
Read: value=10.2 unit=mm
